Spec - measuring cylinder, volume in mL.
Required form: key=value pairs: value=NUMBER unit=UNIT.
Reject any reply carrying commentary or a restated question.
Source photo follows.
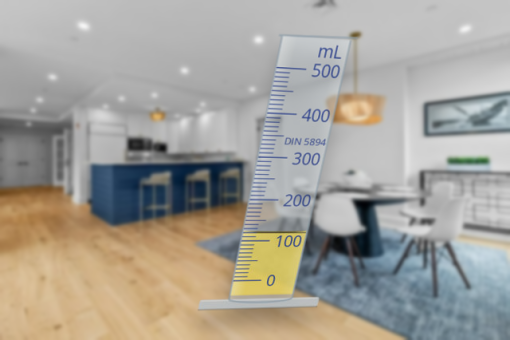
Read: value=120 unit=mL
